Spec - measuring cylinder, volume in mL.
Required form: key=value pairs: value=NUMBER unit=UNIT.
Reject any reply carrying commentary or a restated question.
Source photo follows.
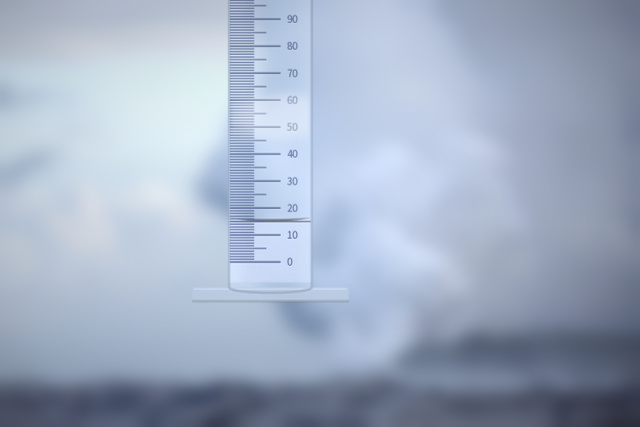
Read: value=15 unit=mL
